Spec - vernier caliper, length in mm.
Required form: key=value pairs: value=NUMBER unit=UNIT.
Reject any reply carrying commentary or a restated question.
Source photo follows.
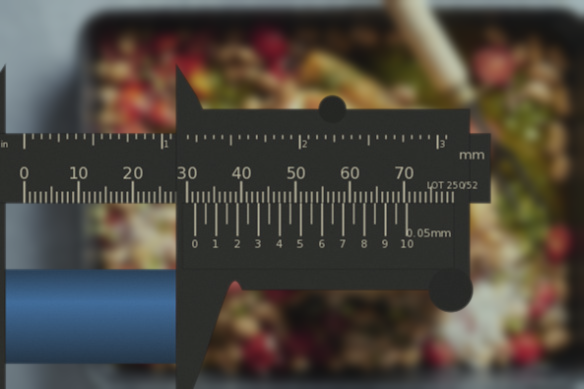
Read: value=31.5 unit=mm
